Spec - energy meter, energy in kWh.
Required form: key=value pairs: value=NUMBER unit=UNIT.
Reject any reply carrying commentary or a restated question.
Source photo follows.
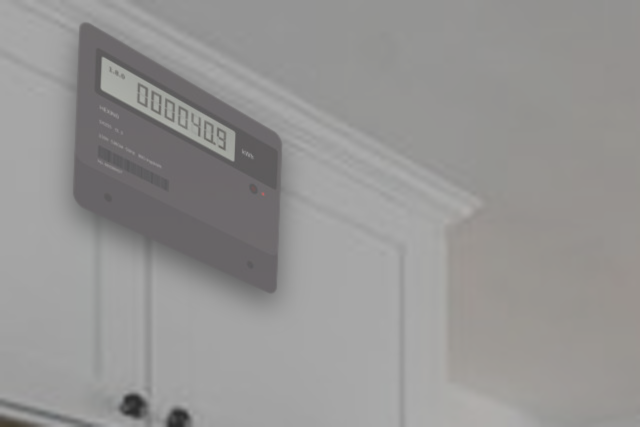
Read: value=40.9 unit=kWh
